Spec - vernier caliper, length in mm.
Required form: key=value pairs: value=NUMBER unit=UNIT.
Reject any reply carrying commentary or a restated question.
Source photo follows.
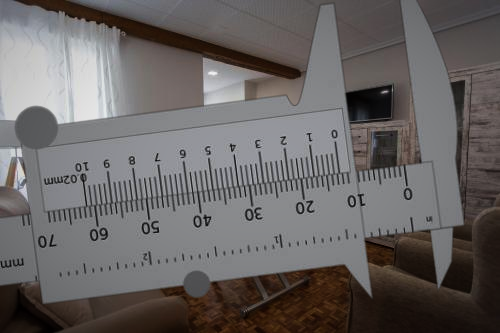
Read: value=12.6 unit=mm
